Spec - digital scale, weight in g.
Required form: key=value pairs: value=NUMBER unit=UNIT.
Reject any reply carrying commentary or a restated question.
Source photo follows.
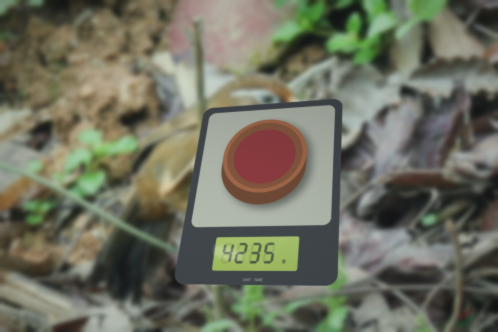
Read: value=4235 unit=g
